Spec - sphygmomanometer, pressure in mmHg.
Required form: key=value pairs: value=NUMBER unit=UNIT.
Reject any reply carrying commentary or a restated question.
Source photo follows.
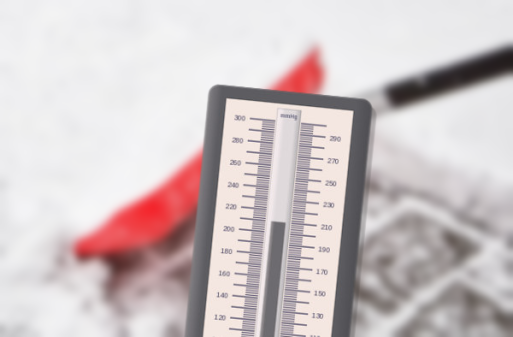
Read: value=210 unit=mmHg
